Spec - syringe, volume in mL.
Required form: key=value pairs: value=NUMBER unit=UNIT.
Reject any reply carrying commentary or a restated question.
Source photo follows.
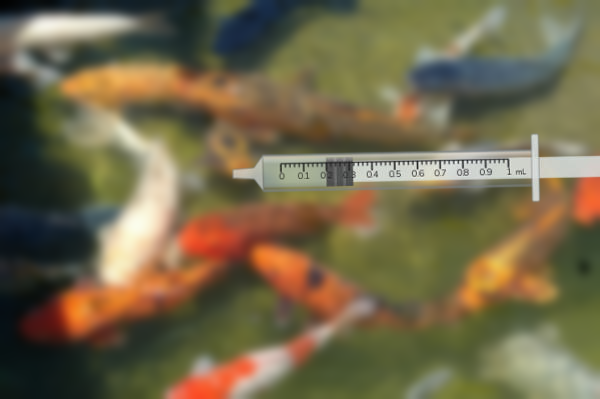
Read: value=0.2 unit=mL
